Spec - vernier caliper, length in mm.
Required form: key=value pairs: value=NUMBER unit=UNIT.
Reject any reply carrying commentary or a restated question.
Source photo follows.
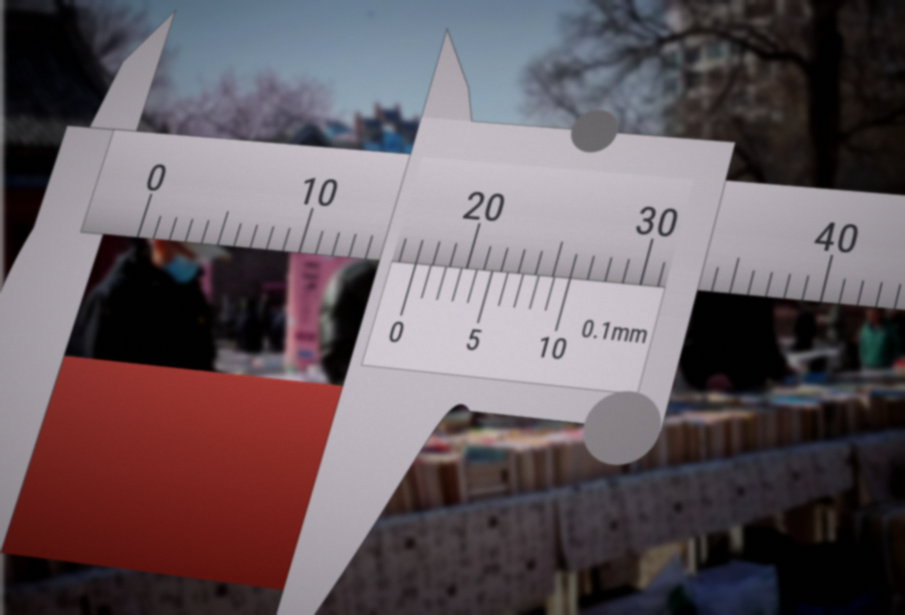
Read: value=17.0 unit=mm
